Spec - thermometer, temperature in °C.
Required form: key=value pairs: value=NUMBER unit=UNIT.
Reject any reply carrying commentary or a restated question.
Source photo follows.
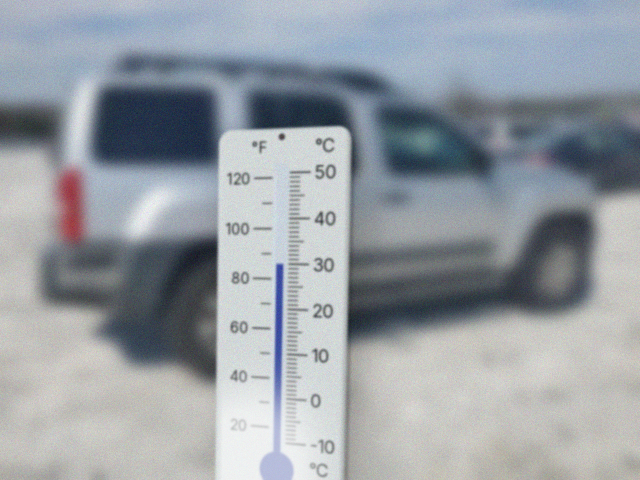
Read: value=30 unit=°C
